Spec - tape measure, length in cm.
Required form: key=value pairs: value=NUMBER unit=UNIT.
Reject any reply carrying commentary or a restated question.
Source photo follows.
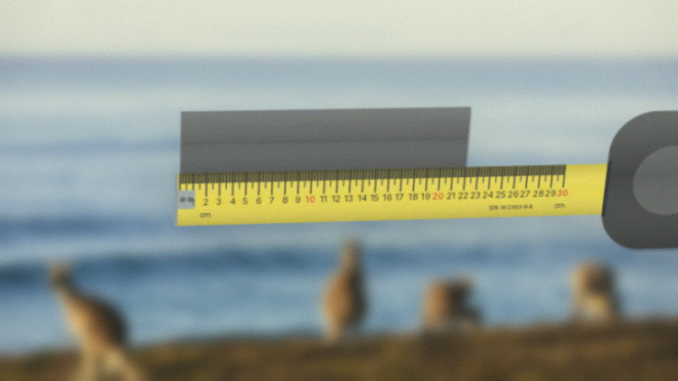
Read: value=22 unit=cm
